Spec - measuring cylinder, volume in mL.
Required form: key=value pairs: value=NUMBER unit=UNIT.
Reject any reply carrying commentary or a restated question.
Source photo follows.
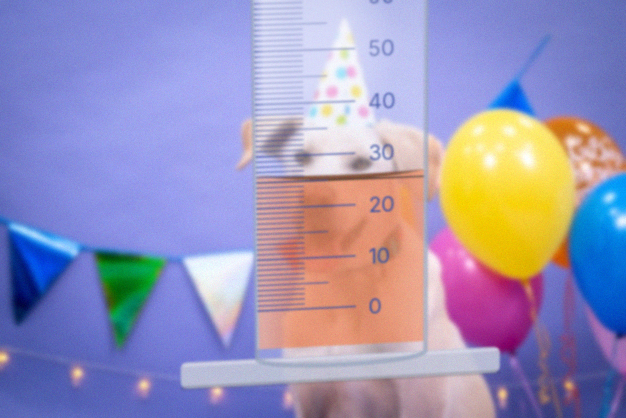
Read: value=25 unit=mL
